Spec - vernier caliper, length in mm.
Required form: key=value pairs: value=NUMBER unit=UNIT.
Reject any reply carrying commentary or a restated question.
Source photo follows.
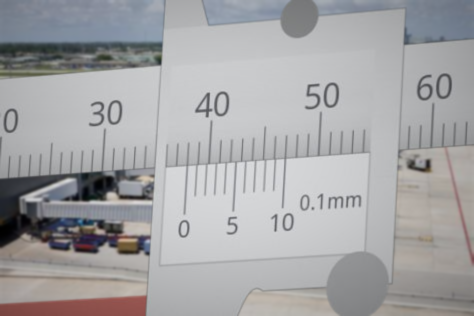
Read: value=38.0 unit=mm
